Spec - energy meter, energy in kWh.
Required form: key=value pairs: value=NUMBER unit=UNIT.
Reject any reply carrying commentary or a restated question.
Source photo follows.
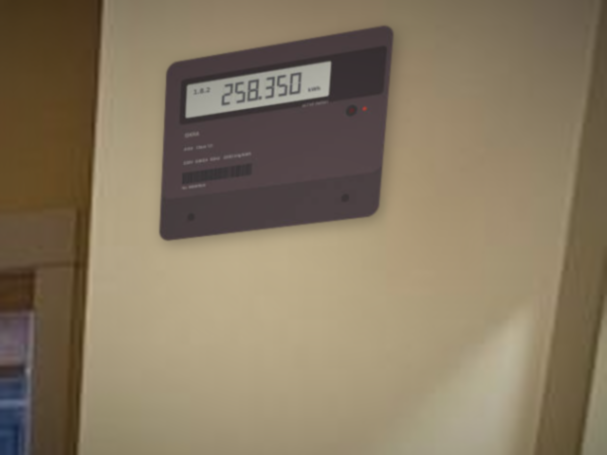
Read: value=258.350 unit=kWh
